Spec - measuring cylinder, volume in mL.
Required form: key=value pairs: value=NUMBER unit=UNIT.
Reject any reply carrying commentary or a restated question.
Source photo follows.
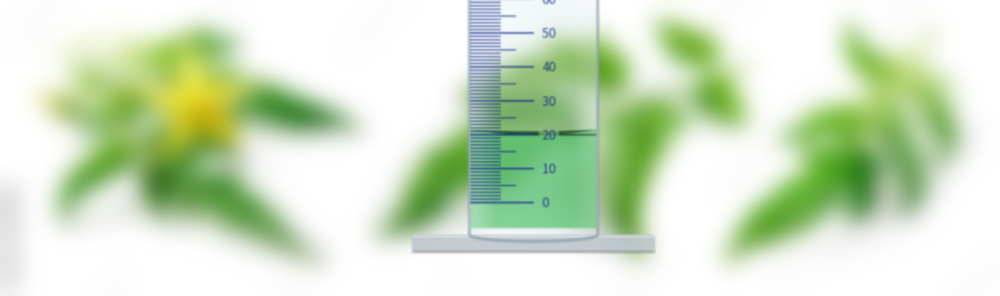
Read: value=20 unit=mL
